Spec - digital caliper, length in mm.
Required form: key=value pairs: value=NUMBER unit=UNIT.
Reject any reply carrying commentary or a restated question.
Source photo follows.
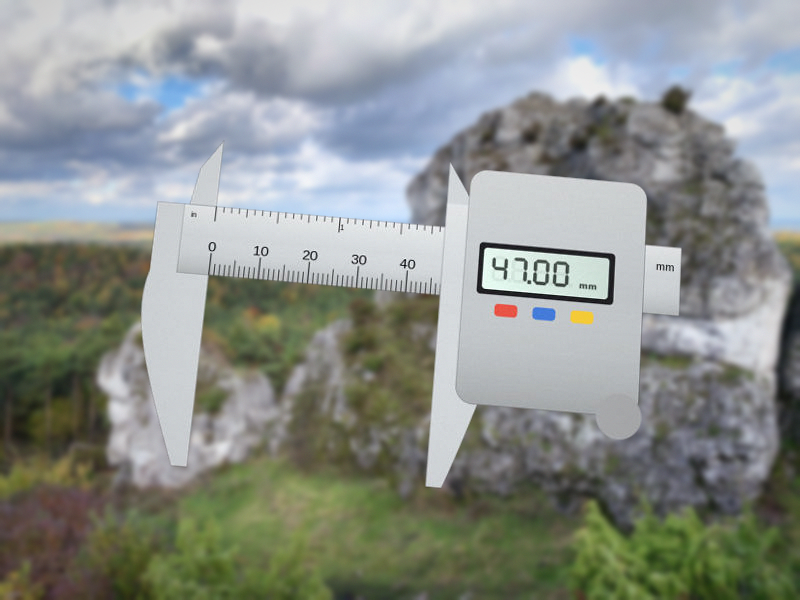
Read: value=47.00 unit=mm
